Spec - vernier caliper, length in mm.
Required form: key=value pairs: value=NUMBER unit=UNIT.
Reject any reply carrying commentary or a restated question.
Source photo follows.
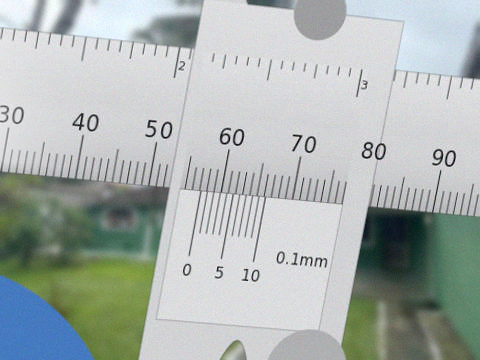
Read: value=57.2 unit=mm
